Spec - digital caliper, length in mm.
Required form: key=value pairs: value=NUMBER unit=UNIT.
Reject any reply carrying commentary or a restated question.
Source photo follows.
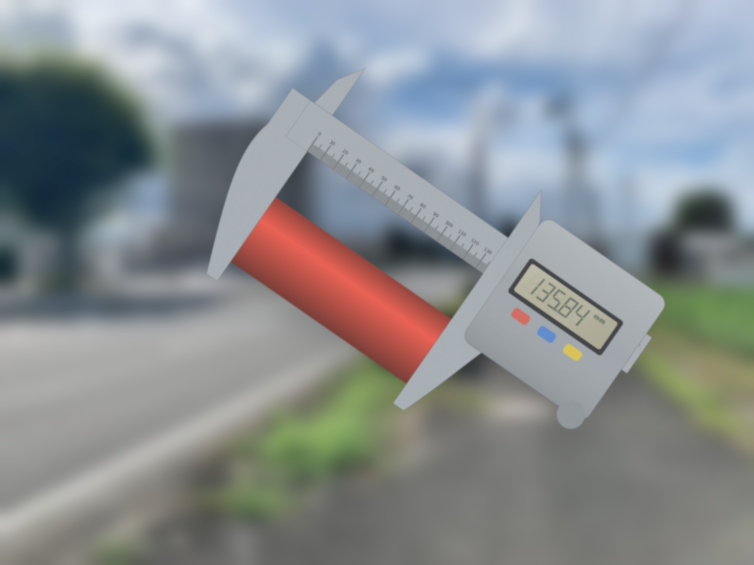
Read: value=135.84 unit=mm
